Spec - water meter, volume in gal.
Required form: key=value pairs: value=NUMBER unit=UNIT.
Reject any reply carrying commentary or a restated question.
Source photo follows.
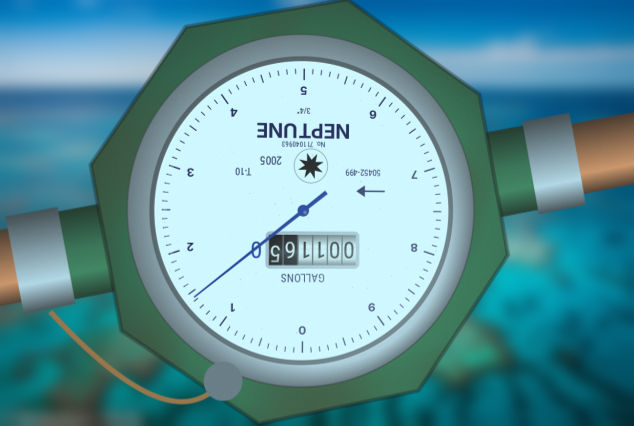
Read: value=11651.4 unit=gal
